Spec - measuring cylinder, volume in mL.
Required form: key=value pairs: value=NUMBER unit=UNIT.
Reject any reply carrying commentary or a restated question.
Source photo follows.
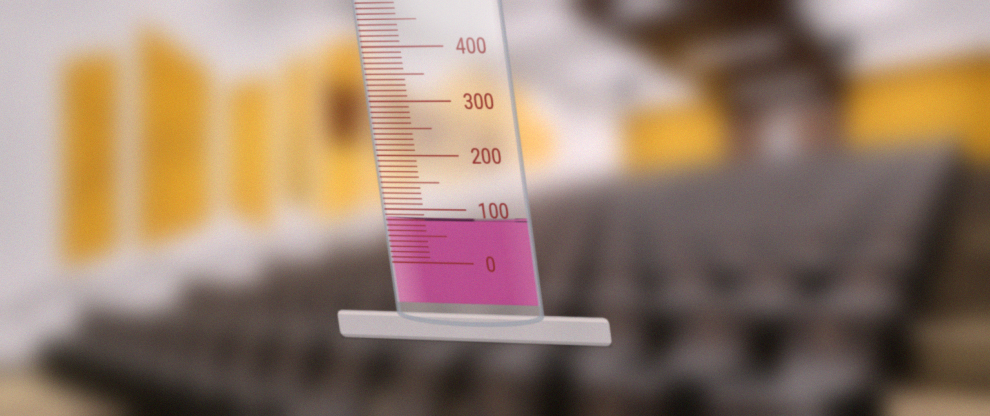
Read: value=80 unit=mL
